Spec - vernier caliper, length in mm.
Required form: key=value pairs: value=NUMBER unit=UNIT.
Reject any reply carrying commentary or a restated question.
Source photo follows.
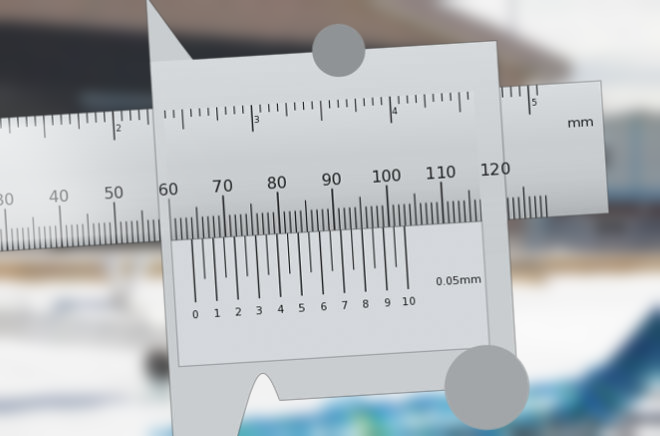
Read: value=63.8 unit=mm
